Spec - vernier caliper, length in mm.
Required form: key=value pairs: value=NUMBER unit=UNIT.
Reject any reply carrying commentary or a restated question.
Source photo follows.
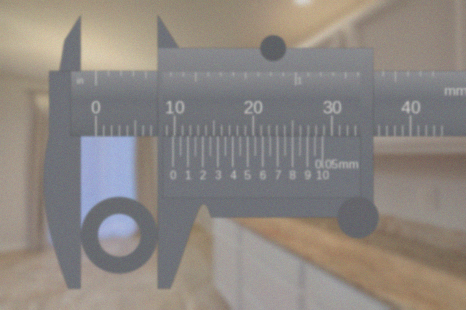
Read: value=9.8 unit=mm
